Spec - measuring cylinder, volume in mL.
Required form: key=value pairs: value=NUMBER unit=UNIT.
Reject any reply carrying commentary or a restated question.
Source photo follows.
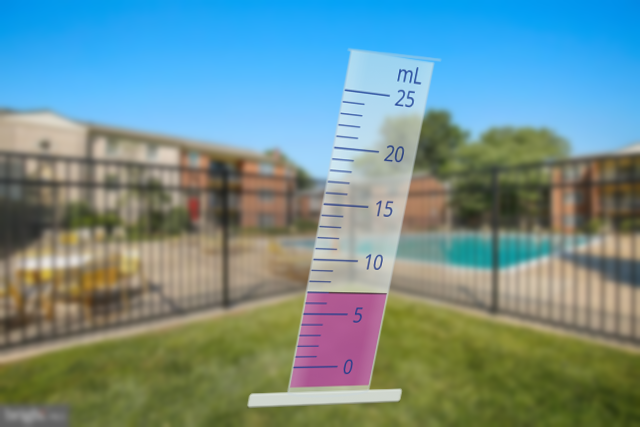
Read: value=7 unit=mL
